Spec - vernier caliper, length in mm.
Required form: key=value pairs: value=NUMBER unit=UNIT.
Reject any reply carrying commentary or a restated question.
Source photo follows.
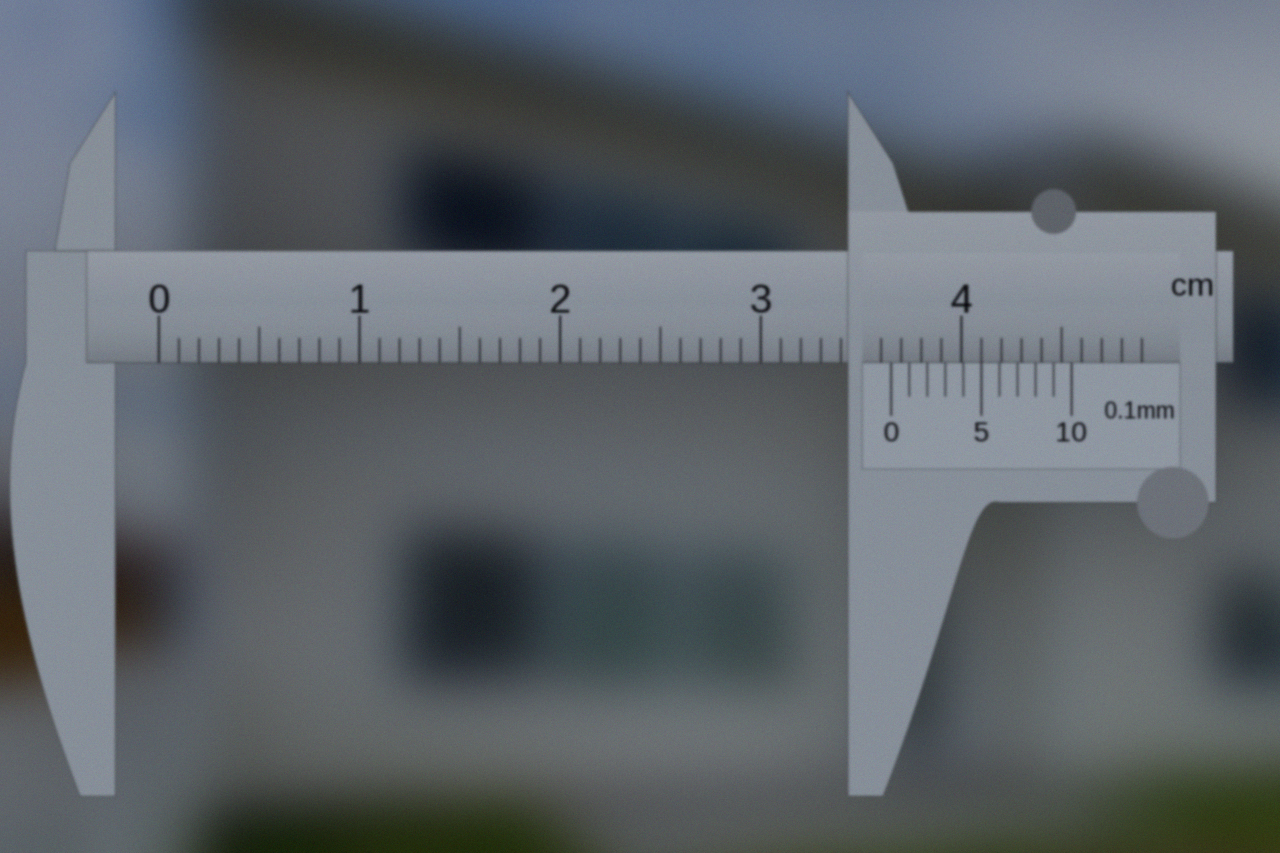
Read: value=36.5 unit=mm
